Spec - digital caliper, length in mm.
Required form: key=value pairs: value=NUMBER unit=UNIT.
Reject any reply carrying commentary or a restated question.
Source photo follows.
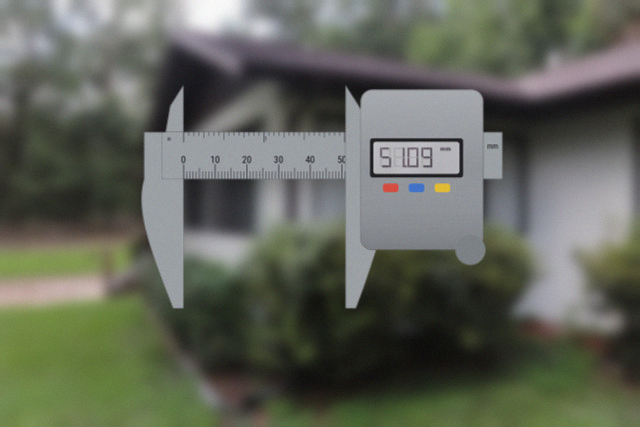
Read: value=51.09 unit=mm
